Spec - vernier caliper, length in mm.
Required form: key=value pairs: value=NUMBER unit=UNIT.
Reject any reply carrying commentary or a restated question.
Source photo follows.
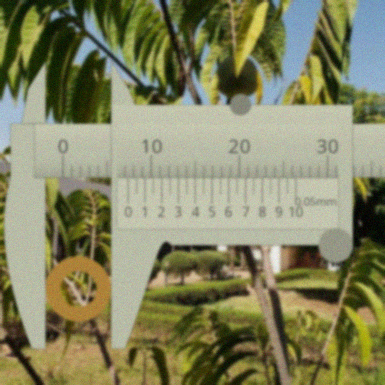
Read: value=7.4 unit=mm
